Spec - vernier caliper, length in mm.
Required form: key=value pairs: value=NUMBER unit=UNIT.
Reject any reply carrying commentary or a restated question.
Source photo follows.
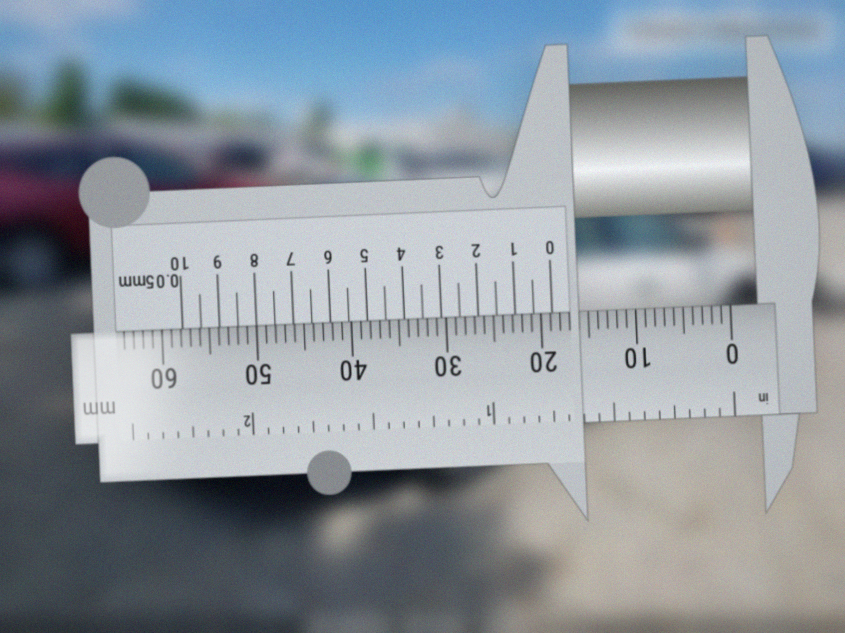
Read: value=18.8 unit=mm
